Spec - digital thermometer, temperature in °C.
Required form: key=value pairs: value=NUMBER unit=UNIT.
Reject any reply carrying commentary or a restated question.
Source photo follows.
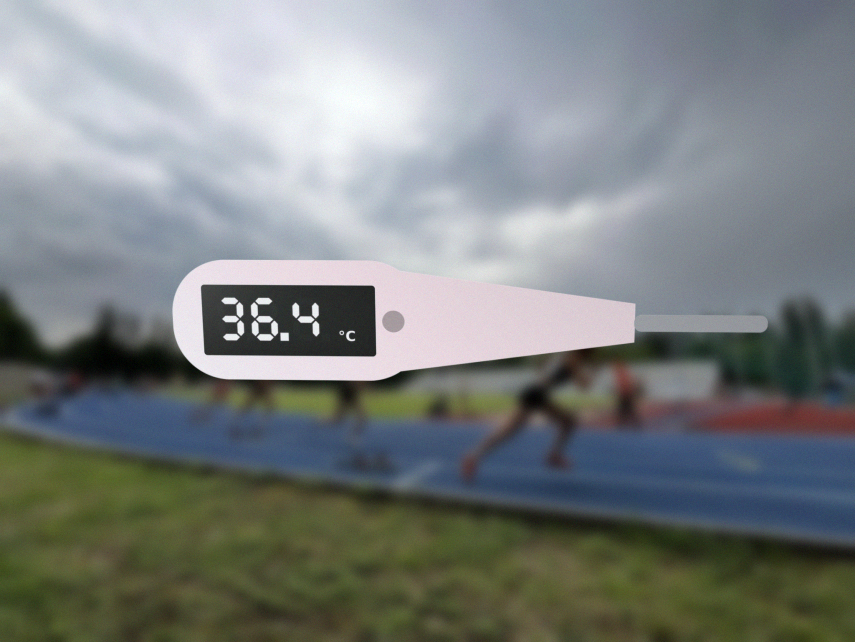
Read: value=36.4 unit=°C
